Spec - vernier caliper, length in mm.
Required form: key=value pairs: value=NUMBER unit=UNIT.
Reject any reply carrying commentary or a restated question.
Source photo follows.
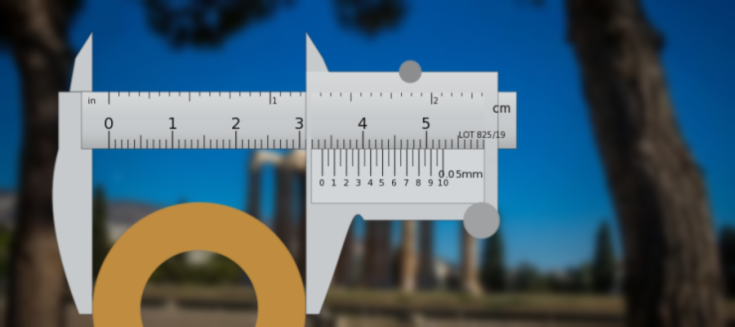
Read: value=33.6 unit=mm
